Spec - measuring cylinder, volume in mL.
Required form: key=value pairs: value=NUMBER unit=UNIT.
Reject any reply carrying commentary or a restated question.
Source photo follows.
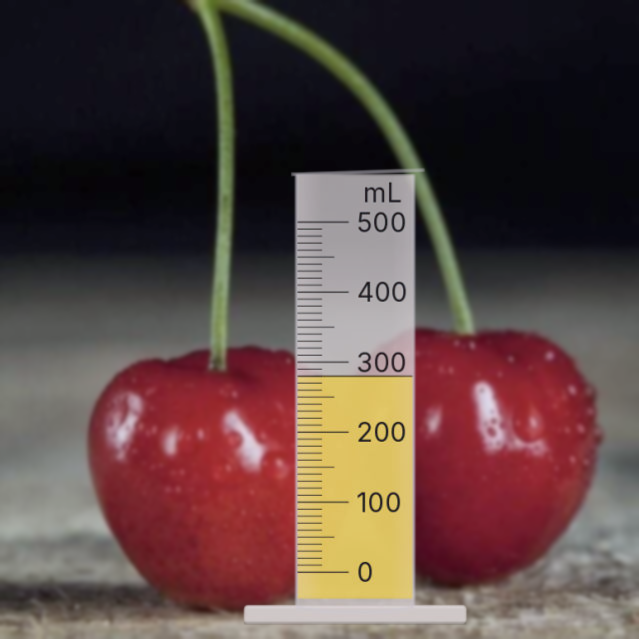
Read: value=280 unit=mL
